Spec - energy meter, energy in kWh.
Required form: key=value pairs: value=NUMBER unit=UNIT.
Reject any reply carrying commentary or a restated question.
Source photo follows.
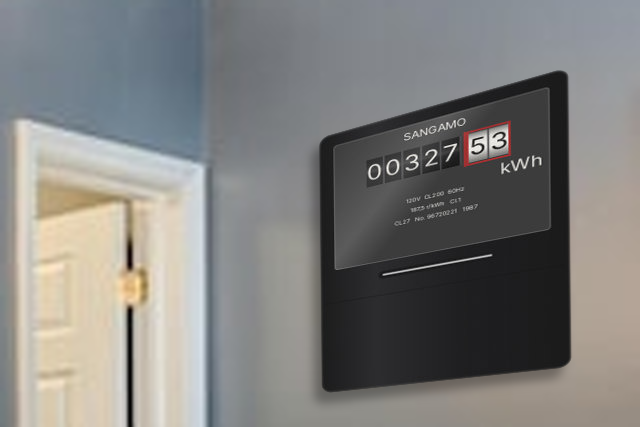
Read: value=327.53 unit=kWh
